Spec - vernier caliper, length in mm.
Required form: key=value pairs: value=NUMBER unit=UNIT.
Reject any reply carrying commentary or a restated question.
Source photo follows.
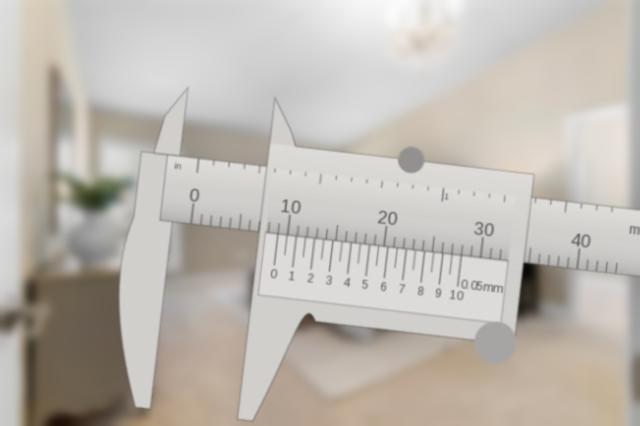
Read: value=9.0 unit=mm
